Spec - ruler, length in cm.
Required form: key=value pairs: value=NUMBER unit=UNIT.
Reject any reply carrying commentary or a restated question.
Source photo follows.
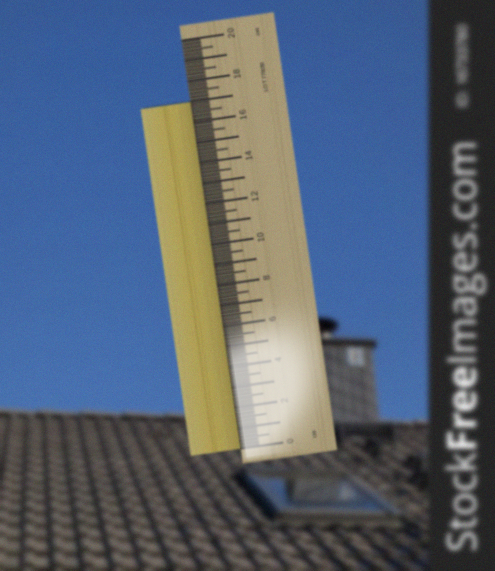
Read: value=17 unit=cm
